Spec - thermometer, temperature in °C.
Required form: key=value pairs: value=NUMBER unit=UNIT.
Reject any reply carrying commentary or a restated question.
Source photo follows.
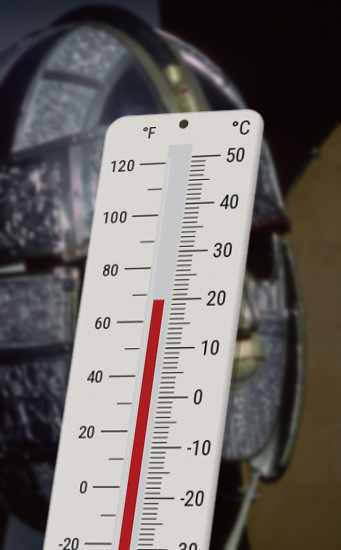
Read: value=20 unit=°C
